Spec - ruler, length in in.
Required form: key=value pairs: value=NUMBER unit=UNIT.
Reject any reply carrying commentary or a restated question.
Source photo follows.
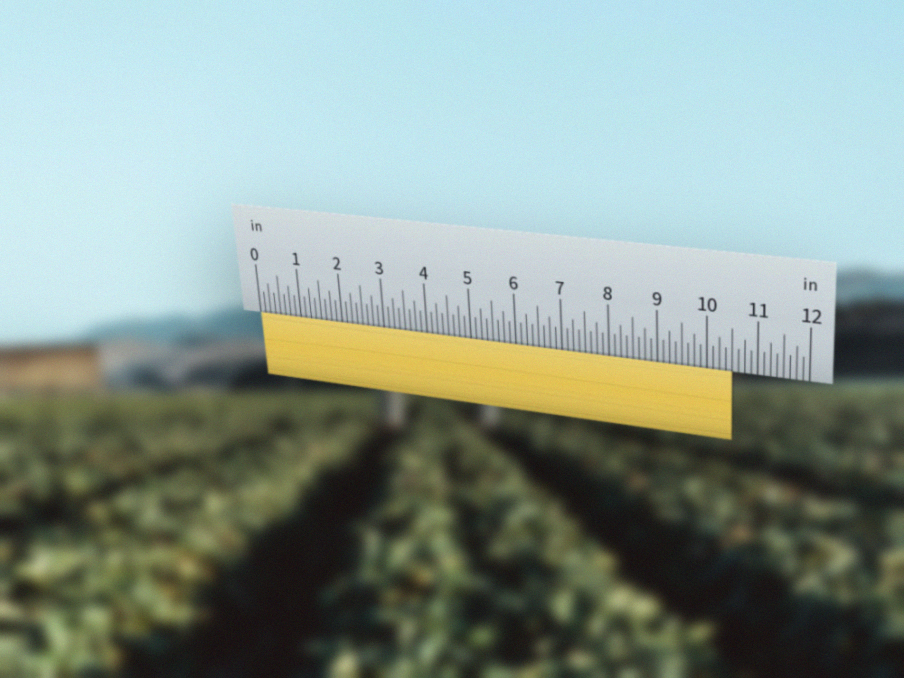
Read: value=10.5 unit=in
